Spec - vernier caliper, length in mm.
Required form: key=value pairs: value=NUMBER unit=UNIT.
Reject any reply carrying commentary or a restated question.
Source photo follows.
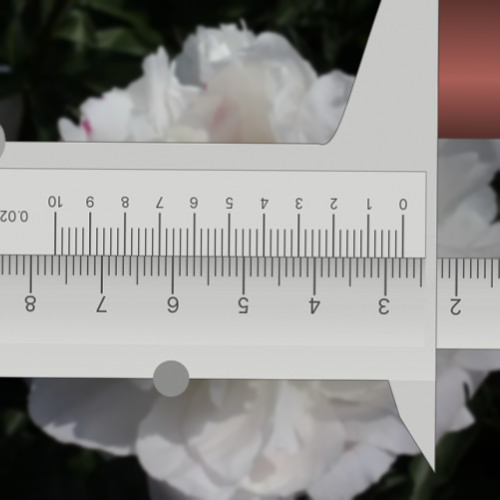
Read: value=27.6 unit=mm
